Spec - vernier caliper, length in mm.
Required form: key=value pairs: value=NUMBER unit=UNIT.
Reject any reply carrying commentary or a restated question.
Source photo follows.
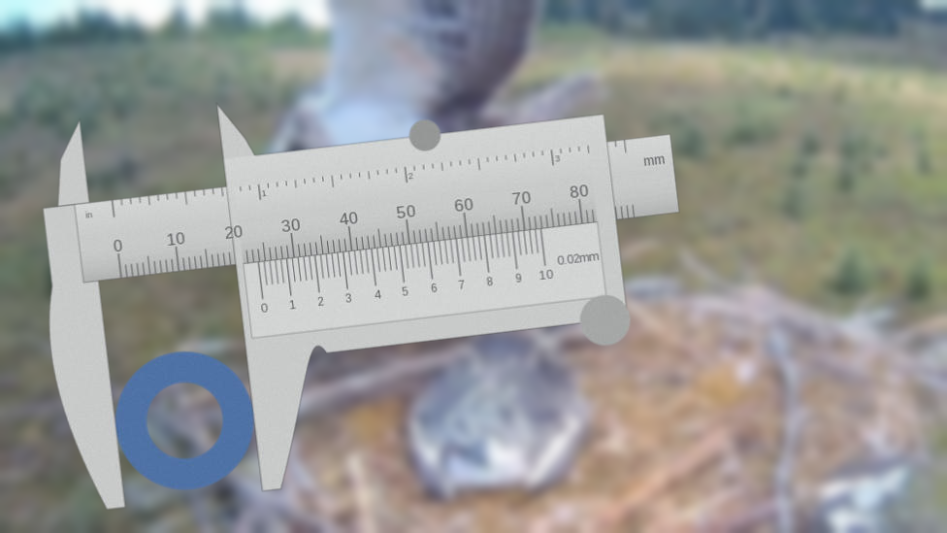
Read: value=23.8 unit=mm
